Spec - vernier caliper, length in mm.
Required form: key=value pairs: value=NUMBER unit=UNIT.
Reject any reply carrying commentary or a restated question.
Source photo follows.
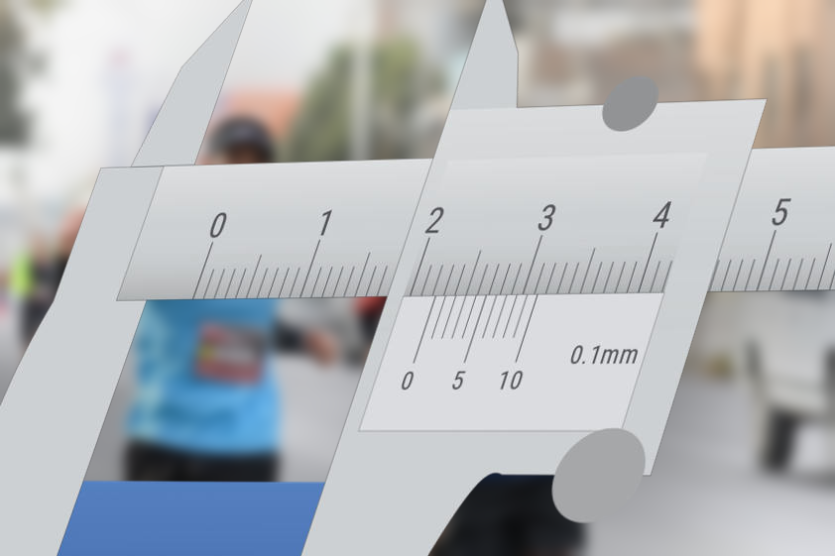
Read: value=22.3 unit=mm
